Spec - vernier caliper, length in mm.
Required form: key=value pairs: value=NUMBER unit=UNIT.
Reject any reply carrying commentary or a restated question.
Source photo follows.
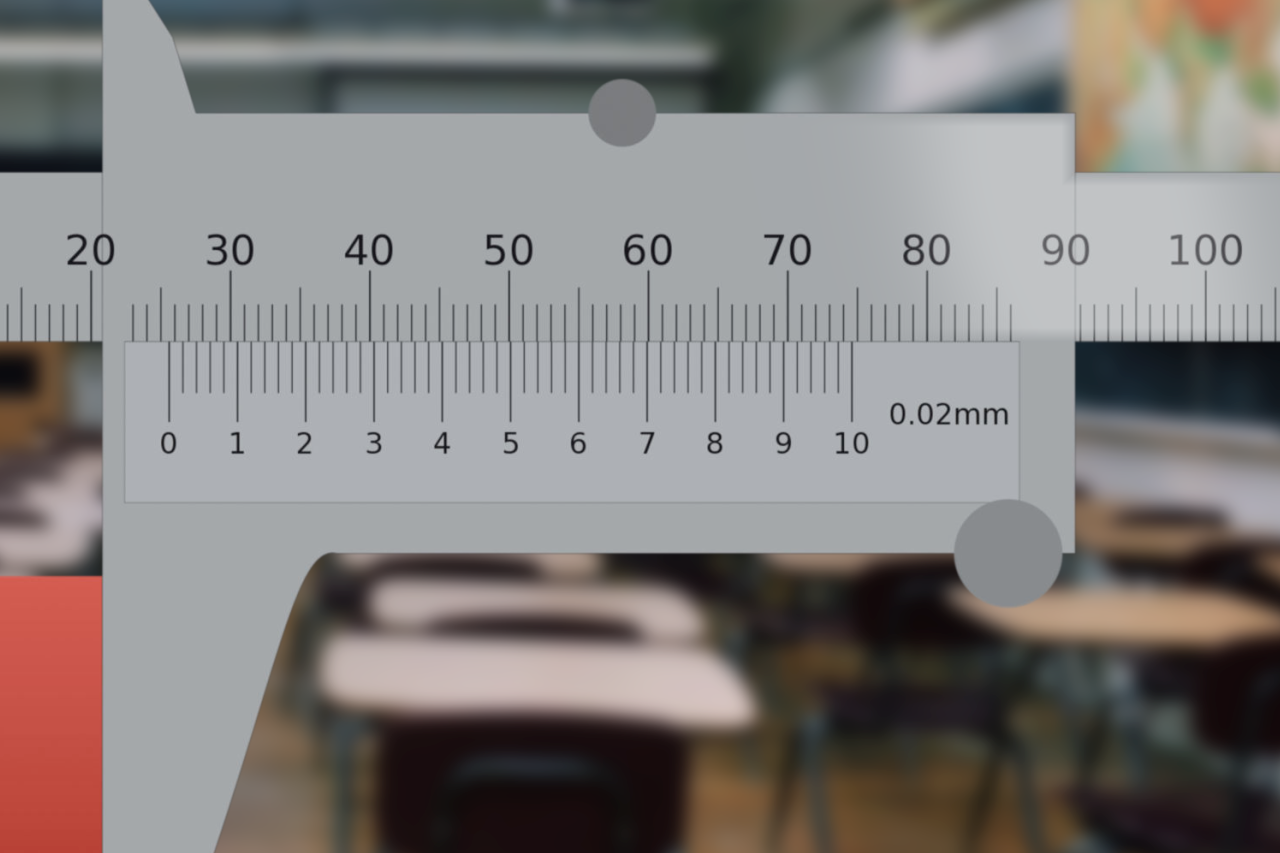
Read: value=25.6 unit=mm
